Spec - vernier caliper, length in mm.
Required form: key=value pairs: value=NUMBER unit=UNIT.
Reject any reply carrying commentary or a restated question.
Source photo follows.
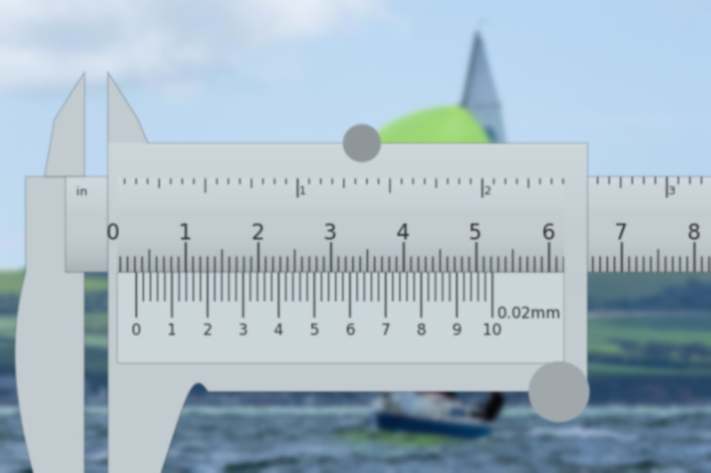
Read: value=3.2 unit=mm
